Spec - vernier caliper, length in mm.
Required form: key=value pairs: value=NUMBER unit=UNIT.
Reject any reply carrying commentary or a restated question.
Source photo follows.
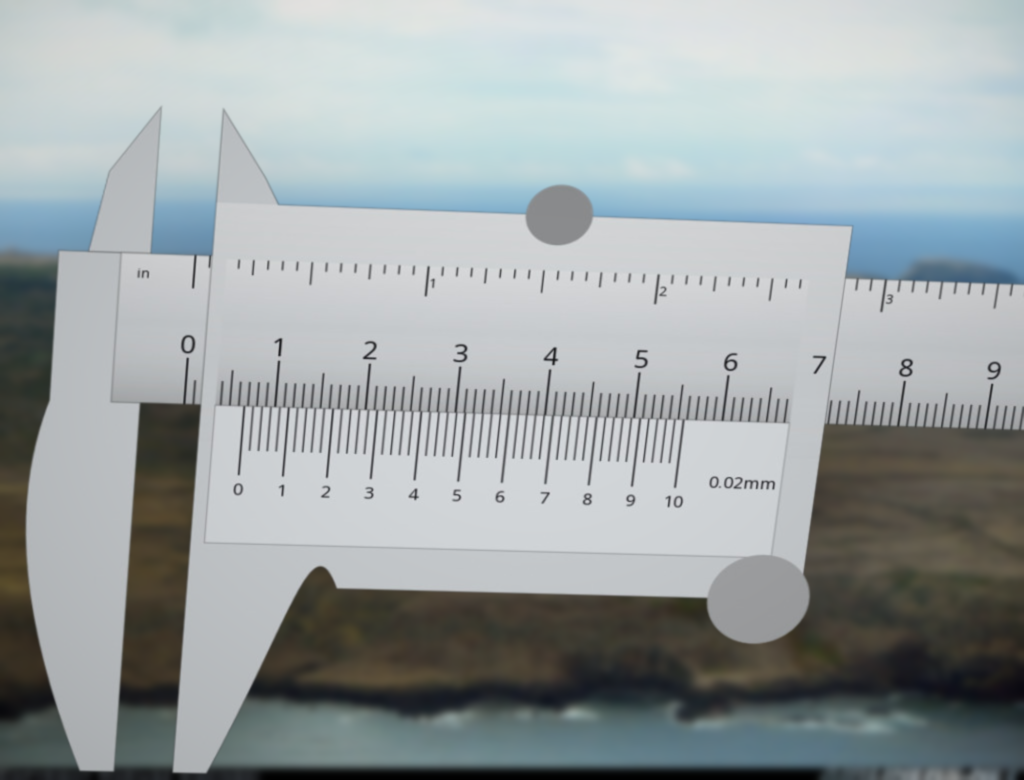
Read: value=6.6 unit=mm
